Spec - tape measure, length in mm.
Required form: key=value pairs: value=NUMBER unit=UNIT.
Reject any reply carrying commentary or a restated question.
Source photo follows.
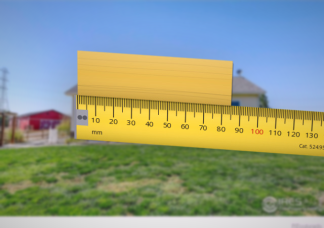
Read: value=85 unit=mm
